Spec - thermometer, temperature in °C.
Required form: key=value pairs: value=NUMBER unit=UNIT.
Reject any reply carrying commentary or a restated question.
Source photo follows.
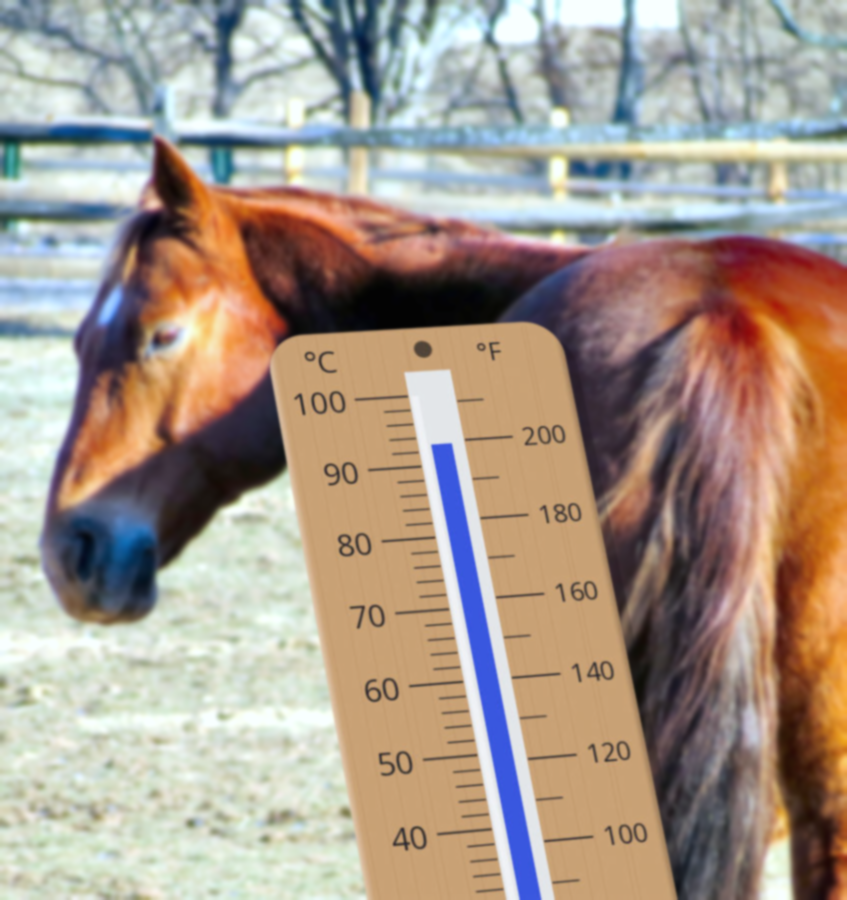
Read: value=93 unit=°C
